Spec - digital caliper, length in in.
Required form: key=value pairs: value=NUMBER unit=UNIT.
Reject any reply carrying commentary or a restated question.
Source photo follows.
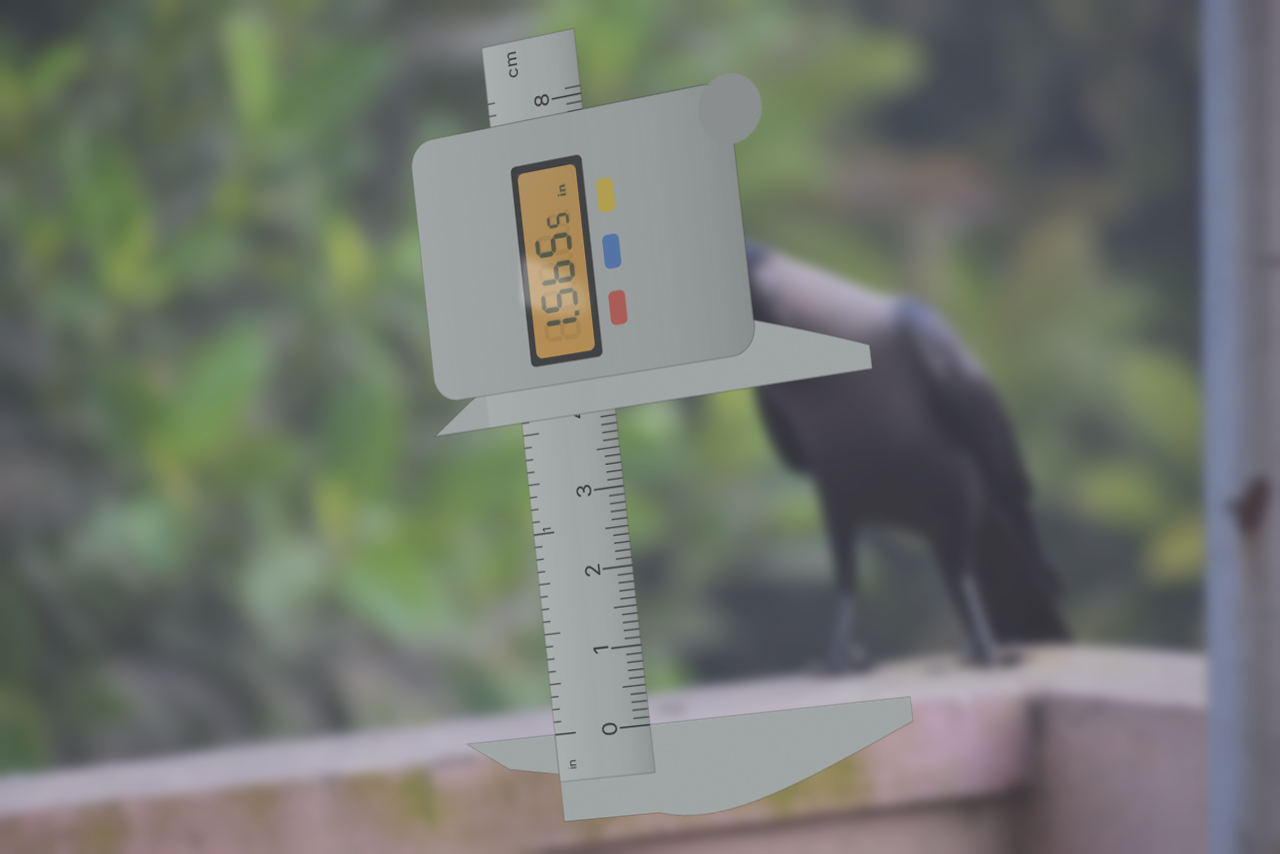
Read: value=1.5655 unit=in
